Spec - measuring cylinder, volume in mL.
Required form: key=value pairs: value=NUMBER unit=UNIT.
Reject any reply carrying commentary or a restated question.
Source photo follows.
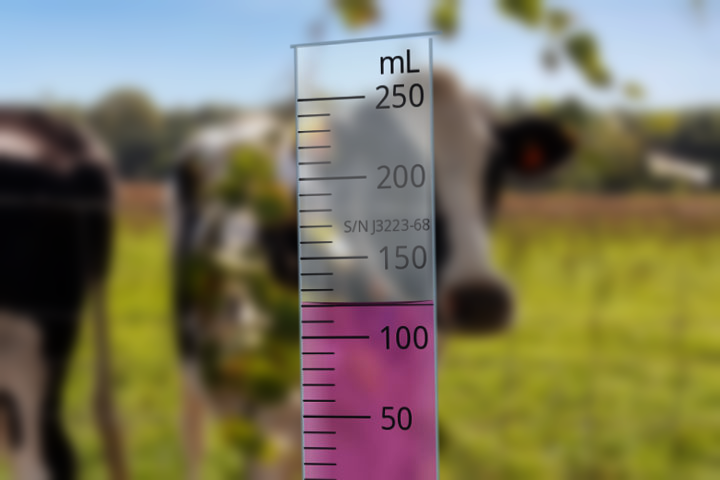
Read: value=120 unit=mL
